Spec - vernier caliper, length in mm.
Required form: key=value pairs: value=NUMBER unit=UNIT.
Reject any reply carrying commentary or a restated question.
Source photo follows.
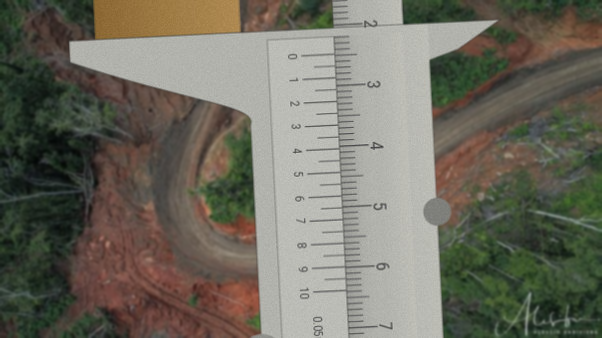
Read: value=24.8 unit=mm
